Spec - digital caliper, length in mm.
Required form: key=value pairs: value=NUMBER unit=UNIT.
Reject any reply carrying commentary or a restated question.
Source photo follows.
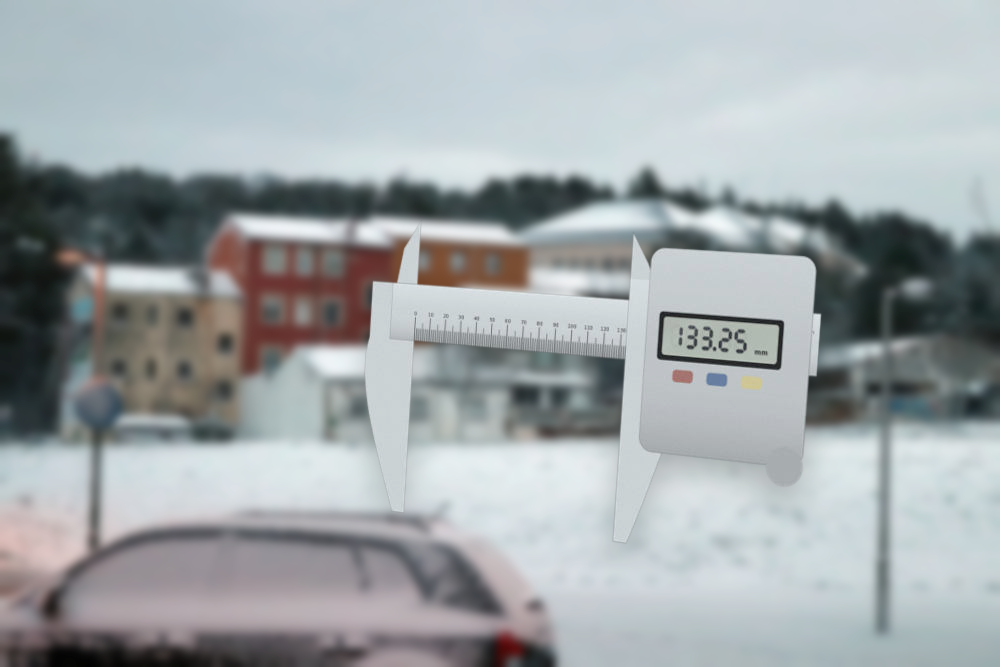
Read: value=133.25 unit=mm
